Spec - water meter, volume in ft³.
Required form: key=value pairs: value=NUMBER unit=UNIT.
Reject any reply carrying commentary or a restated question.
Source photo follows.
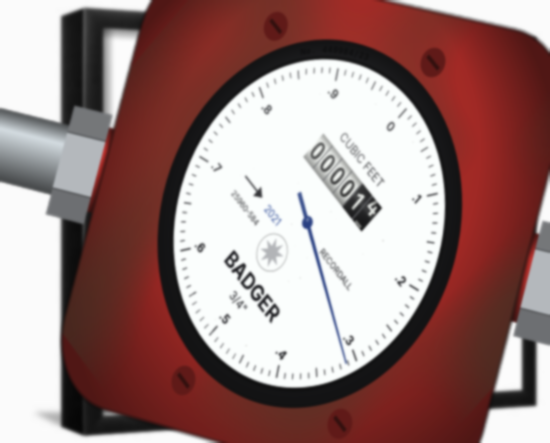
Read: value=14.31 unit=ft³
